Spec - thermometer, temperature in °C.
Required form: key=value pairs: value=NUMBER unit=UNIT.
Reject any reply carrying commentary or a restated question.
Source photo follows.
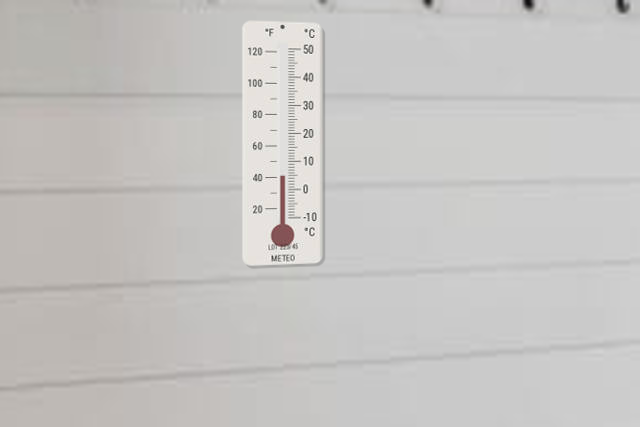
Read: value=5 unit=°C
